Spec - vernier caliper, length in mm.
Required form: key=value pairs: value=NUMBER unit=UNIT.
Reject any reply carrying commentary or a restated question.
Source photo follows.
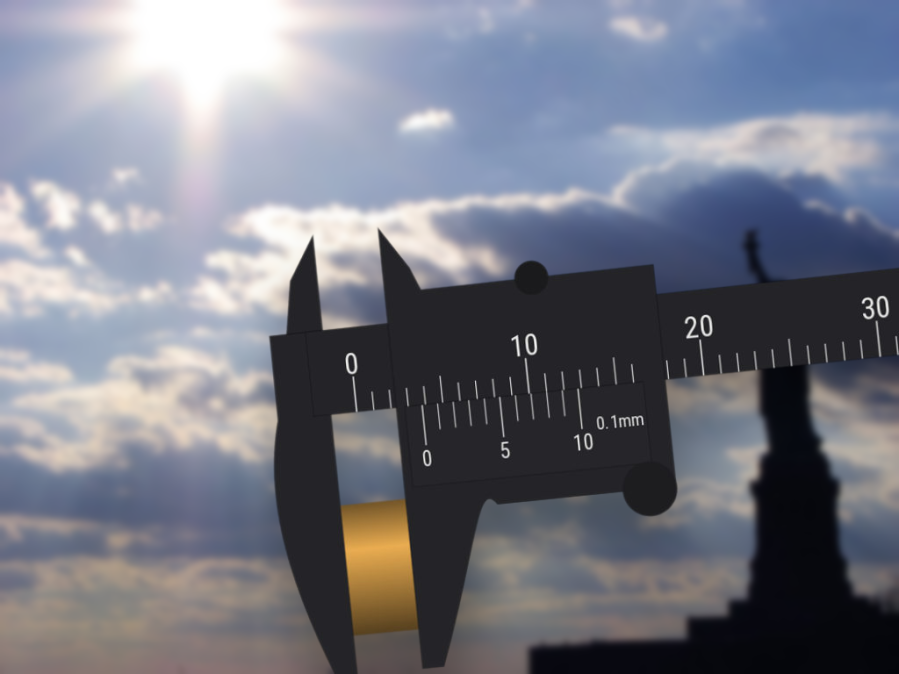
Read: value=3.8 unit=mm
